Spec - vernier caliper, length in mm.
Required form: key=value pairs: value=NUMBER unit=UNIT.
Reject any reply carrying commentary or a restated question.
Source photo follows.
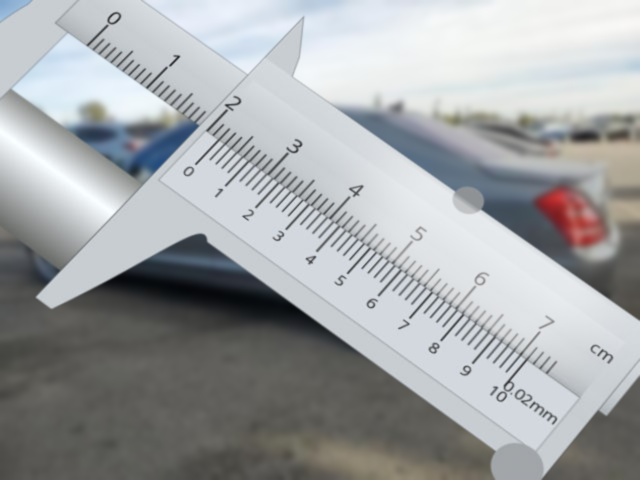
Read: value=22.0 unit=mm
